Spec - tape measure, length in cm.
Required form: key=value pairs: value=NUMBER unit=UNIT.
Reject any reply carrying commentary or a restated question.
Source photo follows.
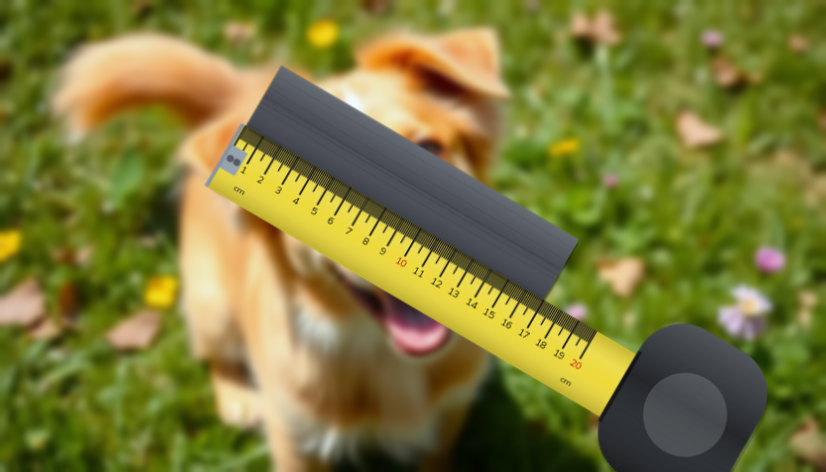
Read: value=17 unit=cm
